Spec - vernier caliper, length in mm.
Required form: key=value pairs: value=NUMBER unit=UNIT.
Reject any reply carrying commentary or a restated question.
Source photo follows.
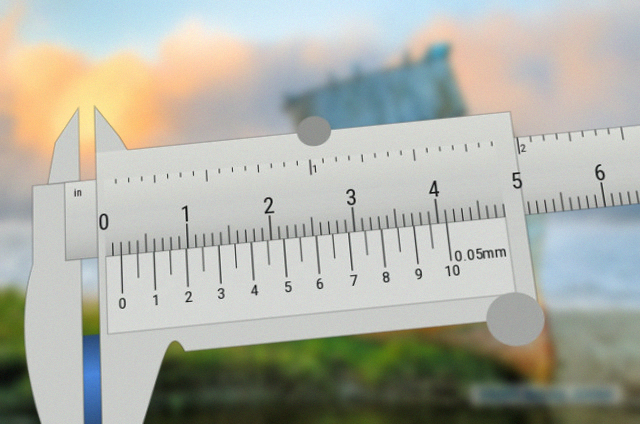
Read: value=2.0 unit=mm
